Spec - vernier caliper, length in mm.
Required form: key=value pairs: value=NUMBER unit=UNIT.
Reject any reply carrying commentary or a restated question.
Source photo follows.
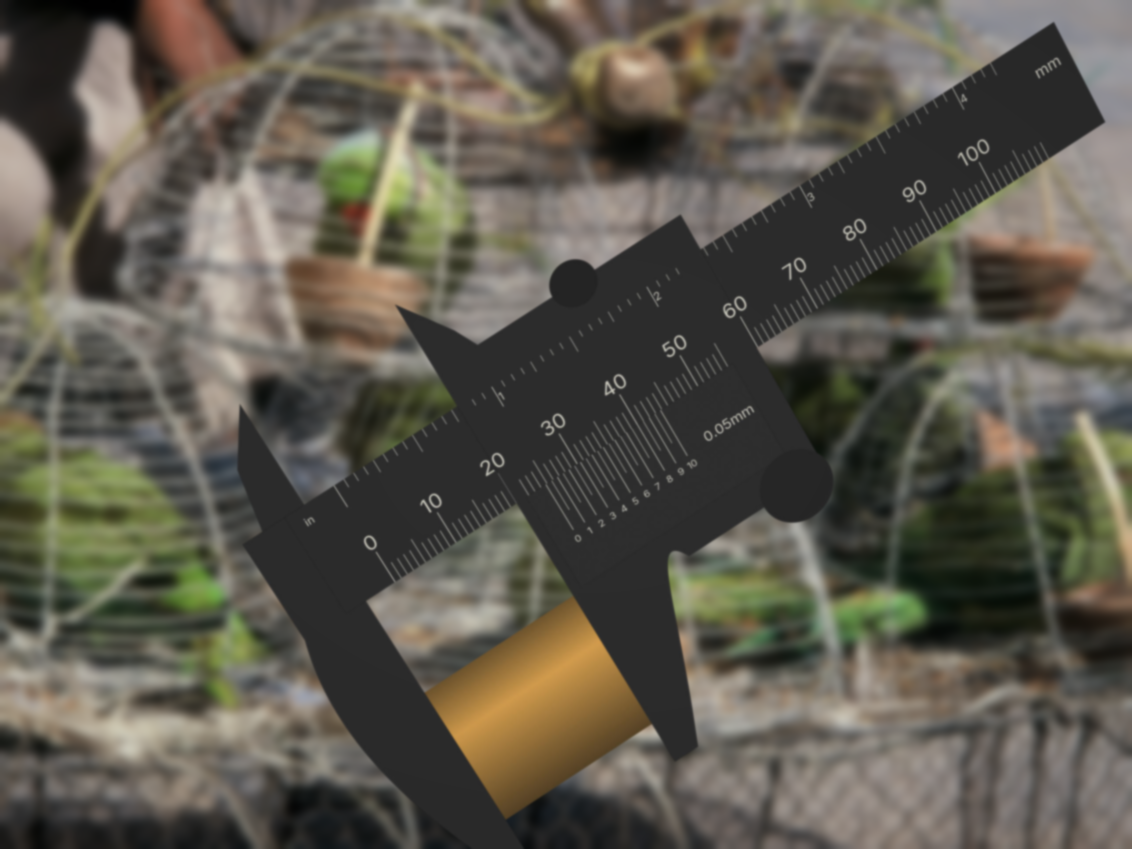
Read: value=24.8 unit=mm
